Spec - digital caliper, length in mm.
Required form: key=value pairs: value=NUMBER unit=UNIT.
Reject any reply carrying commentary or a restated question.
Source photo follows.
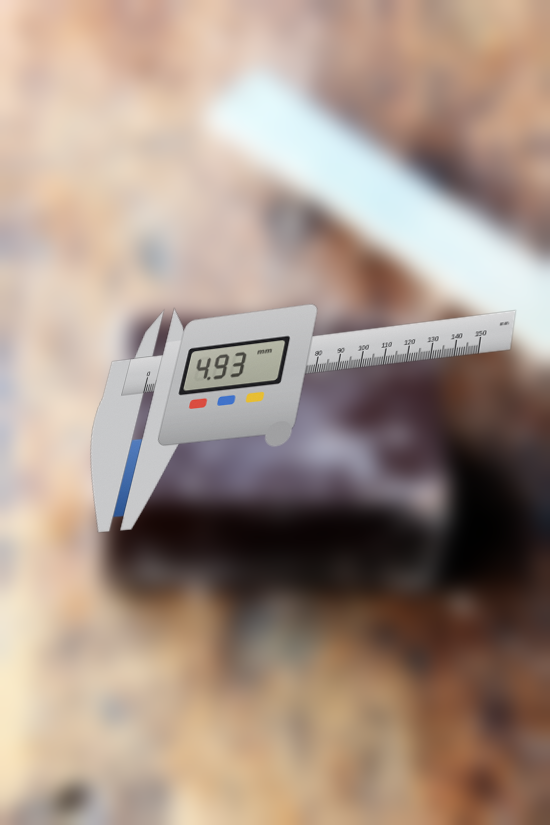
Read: value=4.93 unit=mm
